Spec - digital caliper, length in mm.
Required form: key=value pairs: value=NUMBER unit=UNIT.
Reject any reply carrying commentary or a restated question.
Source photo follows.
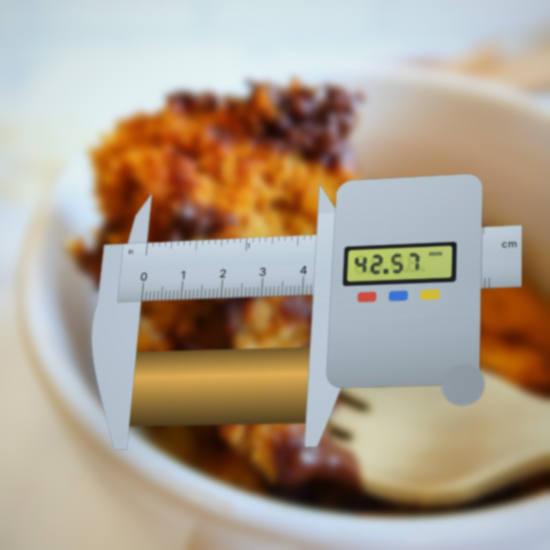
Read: value=42.57 unit=mm
